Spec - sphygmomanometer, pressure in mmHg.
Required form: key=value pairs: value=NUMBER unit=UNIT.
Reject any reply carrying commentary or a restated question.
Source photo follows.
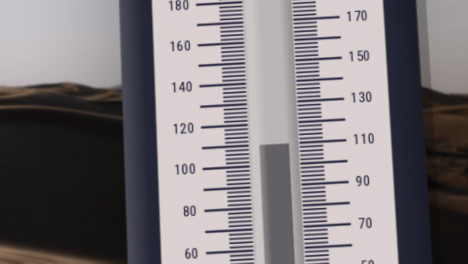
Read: value=110 unit=mmHg
